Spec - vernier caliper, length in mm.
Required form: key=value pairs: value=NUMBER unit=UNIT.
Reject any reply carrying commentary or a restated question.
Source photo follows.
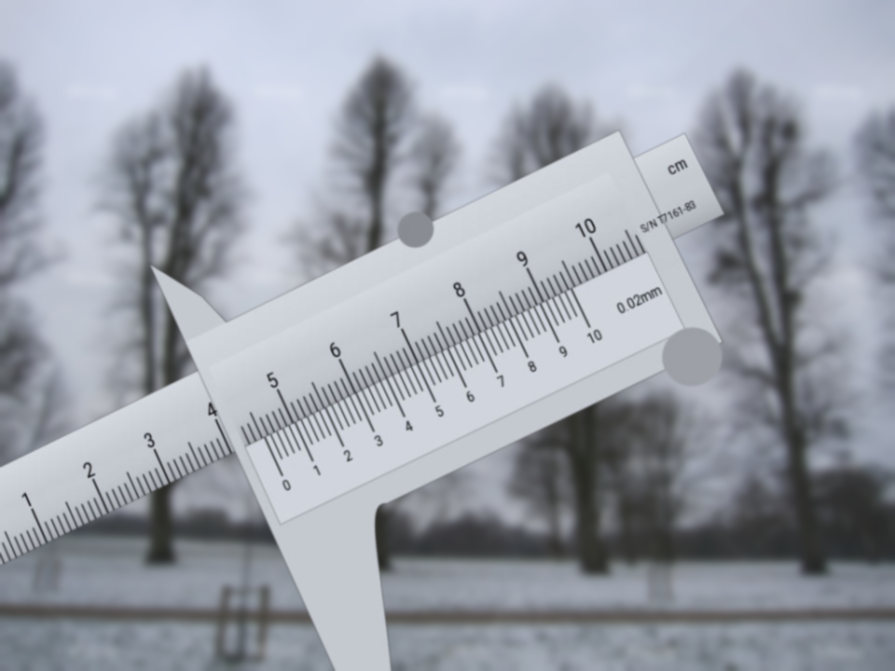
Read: value=45.4 unit=mm
